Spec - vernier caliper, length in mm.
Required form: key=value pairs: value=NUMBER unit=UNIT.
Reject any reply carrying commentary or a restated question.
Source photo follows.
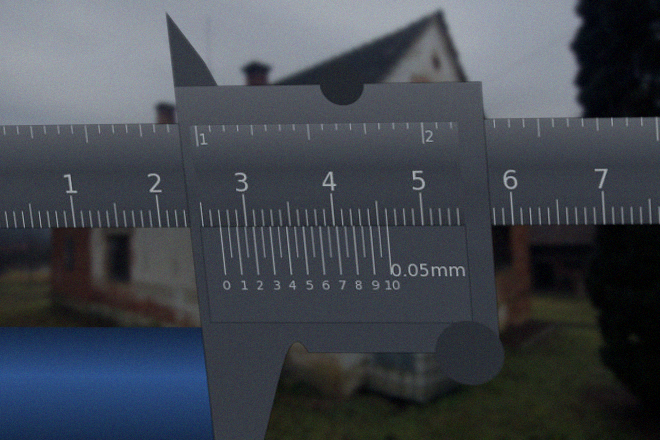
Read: value=27.0 unit=mm
